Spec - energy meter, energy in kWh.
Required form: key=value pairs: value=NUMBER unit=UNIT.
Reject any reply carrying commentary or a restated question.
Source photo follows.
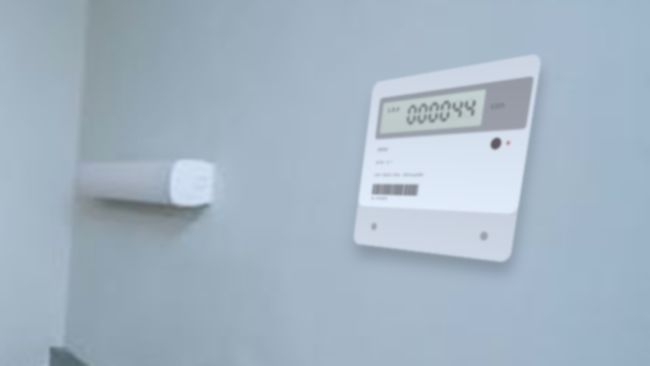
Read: value=44 unit=kWh
